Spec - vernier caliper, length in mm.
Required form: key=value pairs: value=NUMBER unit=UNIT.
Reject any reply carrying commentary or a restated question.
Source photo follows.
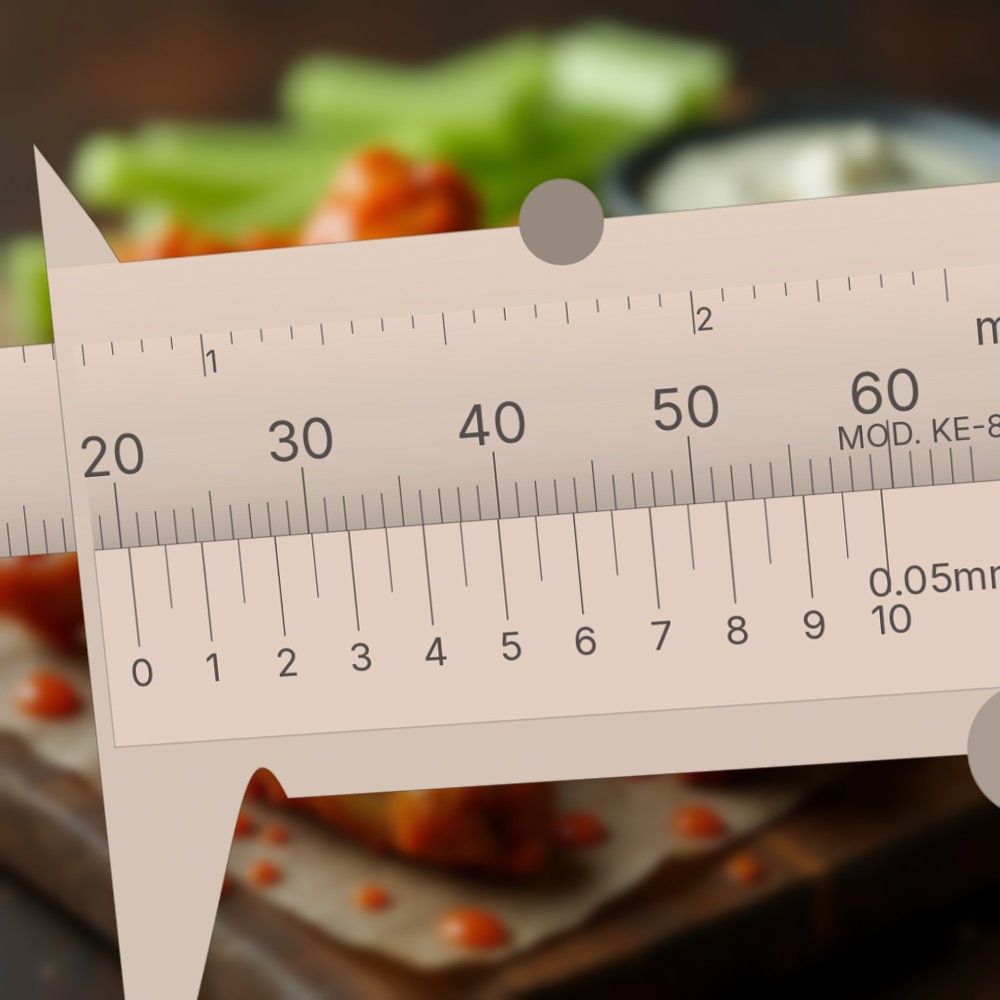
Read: value=20.4 unit=mm
